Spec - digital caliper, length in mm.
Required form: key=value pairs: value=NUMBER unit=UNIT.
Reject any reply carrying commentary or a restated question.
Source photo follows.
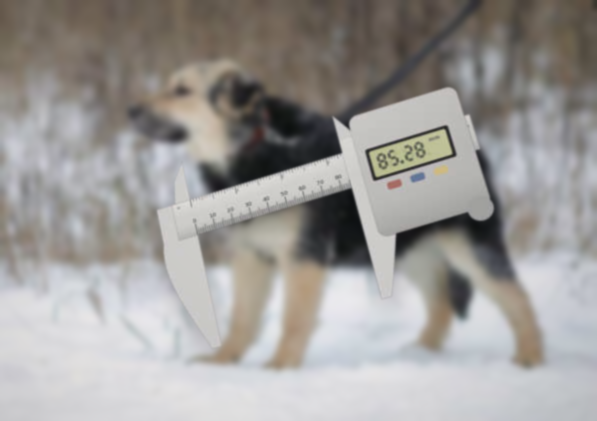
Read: value=85.28 unit=mm
